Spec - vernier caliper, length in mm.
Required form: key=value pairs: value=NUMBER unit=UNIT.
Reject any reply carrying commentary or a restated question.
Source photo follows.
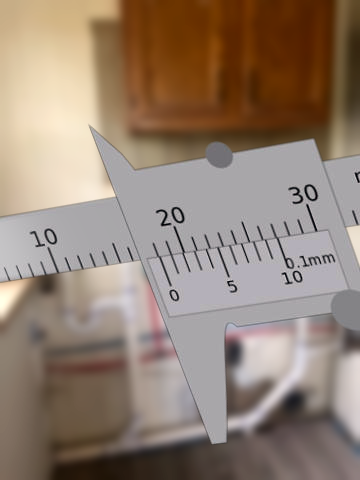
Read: value=18.1 unit=mm
